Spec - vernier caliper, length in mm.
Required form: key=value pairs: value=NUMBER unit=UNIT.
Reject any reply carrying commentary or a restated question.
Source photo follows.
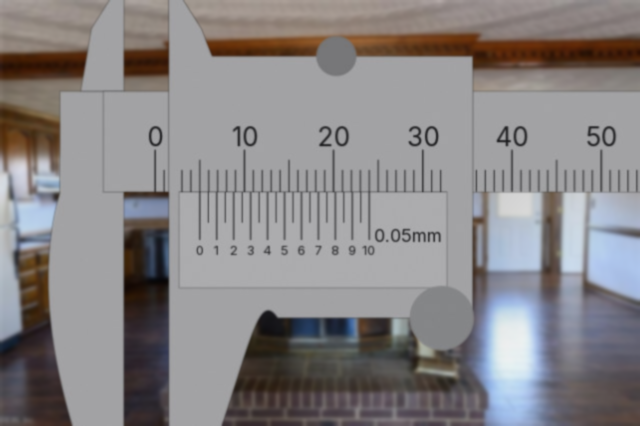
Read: value=5.0 unit=mm
